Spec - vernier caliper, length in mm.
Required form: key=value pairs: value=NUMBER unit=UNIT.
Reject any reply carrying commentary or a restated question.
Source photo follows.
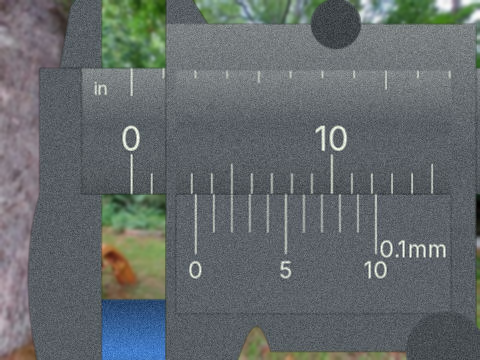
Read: value=3.2 unit=mm
